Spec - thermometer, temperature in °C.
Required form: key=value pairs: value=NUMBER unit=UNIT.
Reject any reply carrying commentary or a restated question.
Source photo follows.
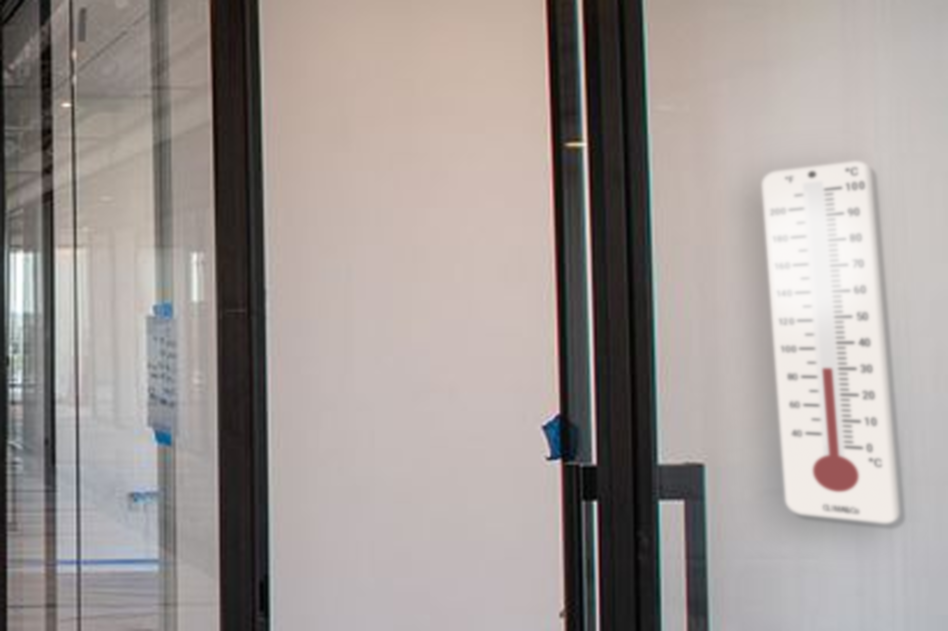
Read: value=30 unit=°C
